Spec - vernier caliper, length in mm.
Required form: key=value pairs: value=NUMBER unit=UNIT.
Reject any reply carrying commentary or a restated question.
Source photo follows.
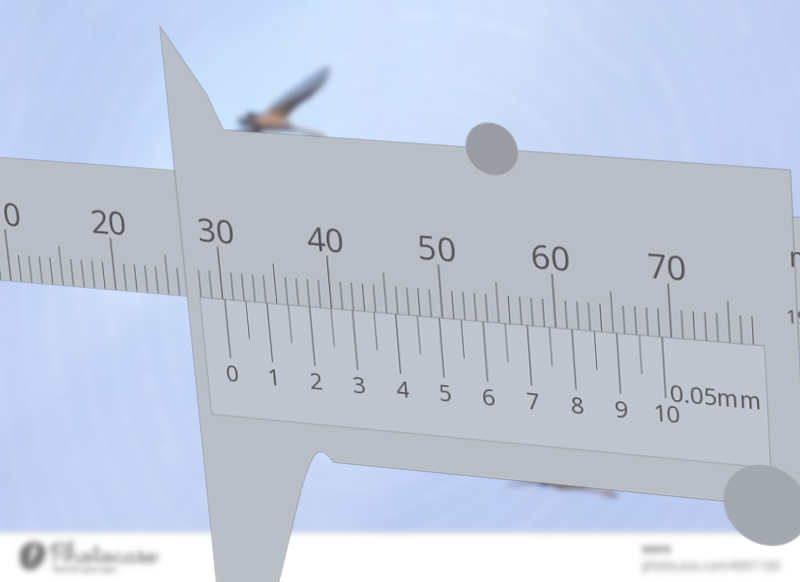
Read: value=30.2 unit=mm
